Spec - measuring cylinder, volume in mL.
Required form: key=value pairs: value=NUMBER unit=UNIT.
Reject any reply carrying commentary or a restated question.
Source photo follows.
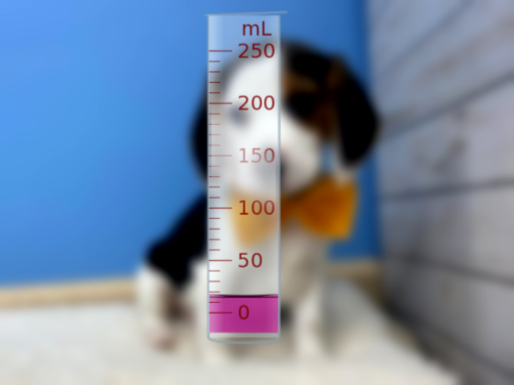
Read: value=15 unit=mL
